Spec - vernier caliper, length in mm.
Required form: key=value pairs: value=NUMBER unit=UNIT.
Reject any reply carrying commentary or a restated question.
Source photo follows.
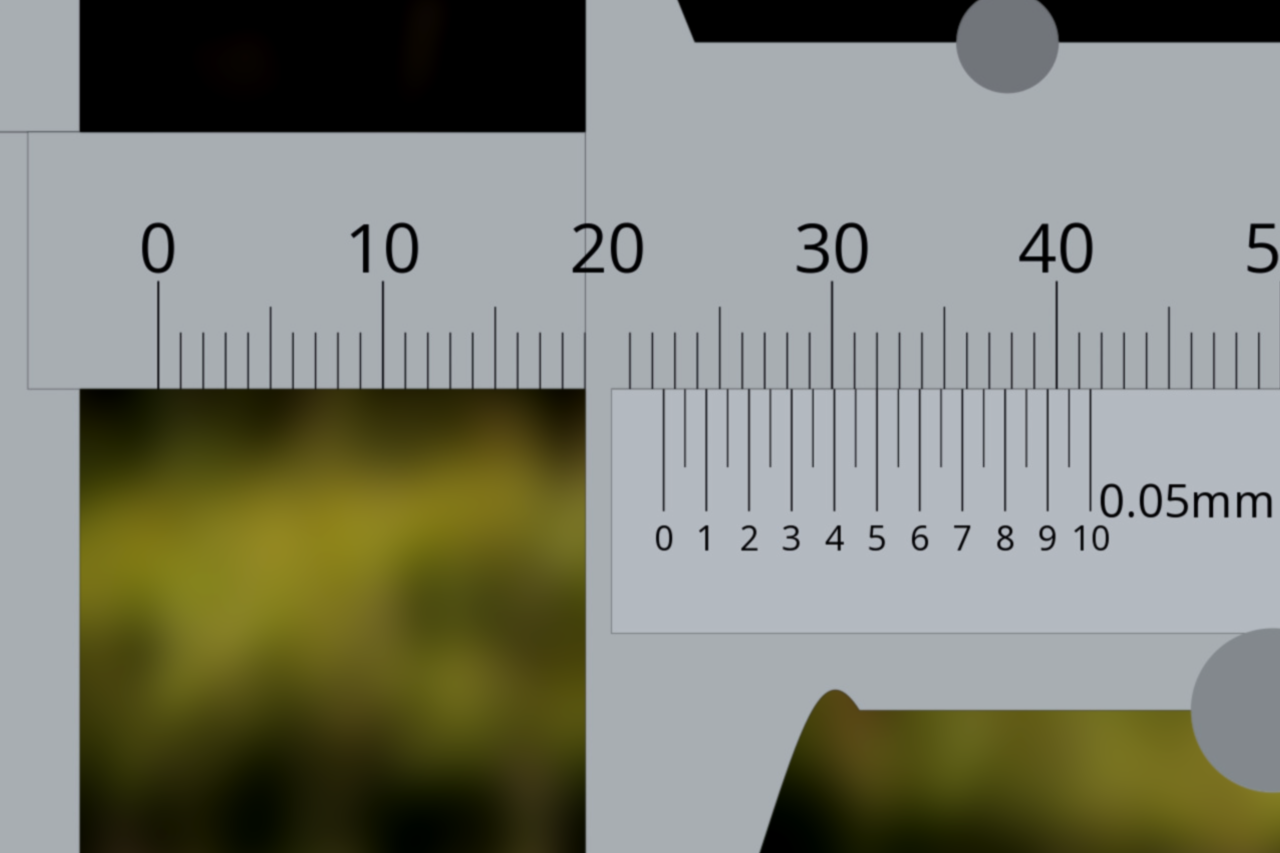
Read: value=22.5 unit=mm
